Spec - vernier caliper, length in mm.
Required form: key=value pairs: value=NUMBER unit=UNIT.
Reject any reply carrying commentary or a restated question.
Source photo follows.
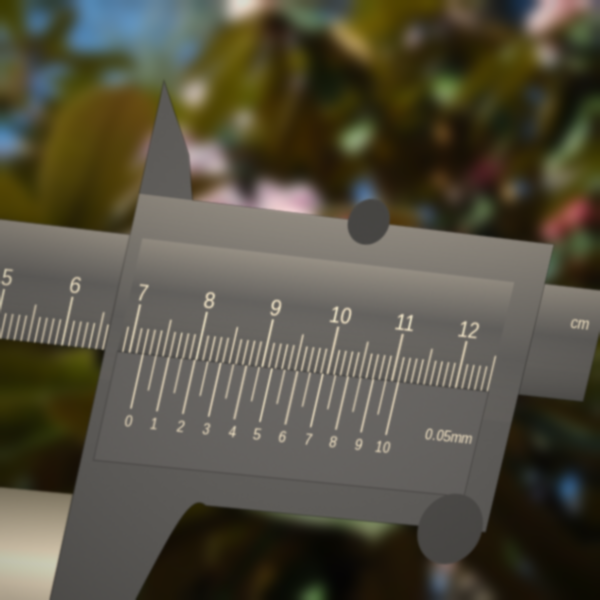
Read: value=72.0 unit=mm
